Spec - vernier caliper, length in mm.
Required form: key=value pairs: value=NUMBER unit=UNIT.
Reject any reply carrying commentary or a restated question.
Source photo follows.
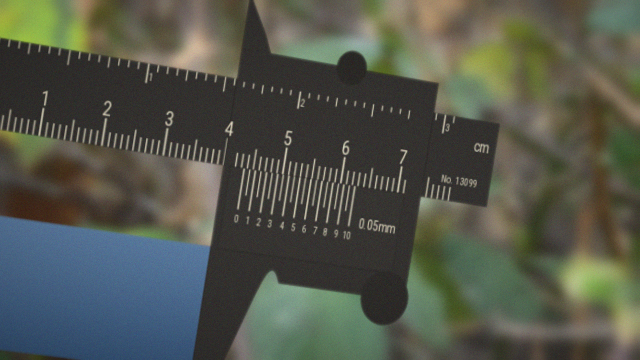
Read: value=43.5 unit=mm
